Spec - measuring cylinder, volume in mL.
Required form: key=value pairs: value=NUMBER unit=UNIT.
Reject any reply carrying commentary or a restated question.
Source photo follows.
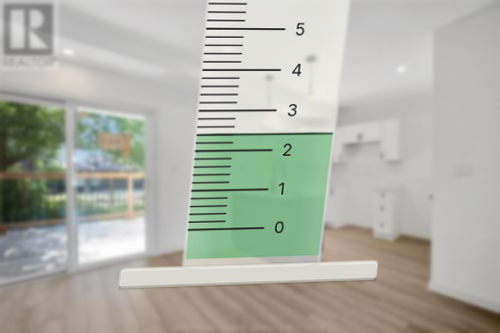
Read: value=2.4 unit=mL
